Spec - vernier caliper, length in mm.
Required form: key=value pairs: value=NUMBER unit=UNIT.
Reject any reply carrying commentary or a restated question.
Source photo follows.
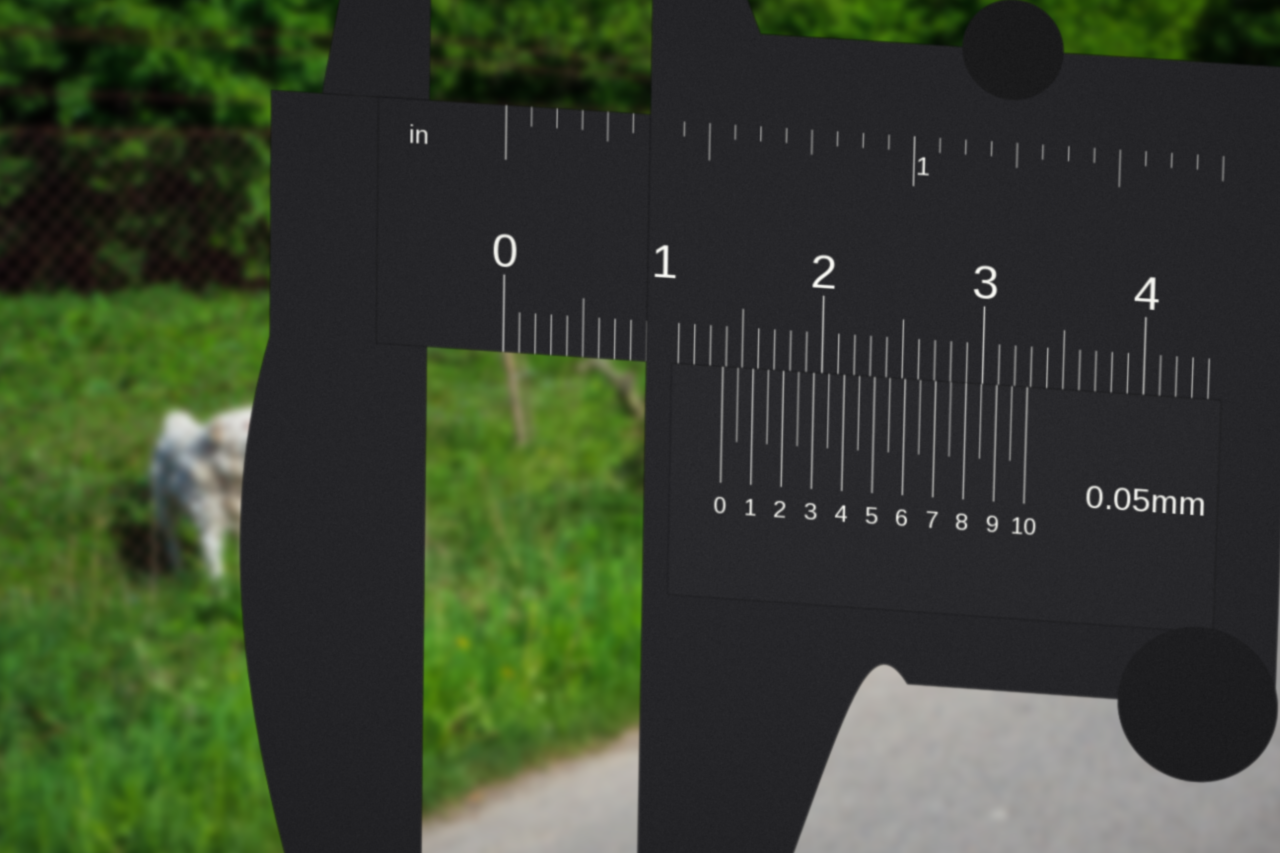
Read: value=13.8 unit=mm
